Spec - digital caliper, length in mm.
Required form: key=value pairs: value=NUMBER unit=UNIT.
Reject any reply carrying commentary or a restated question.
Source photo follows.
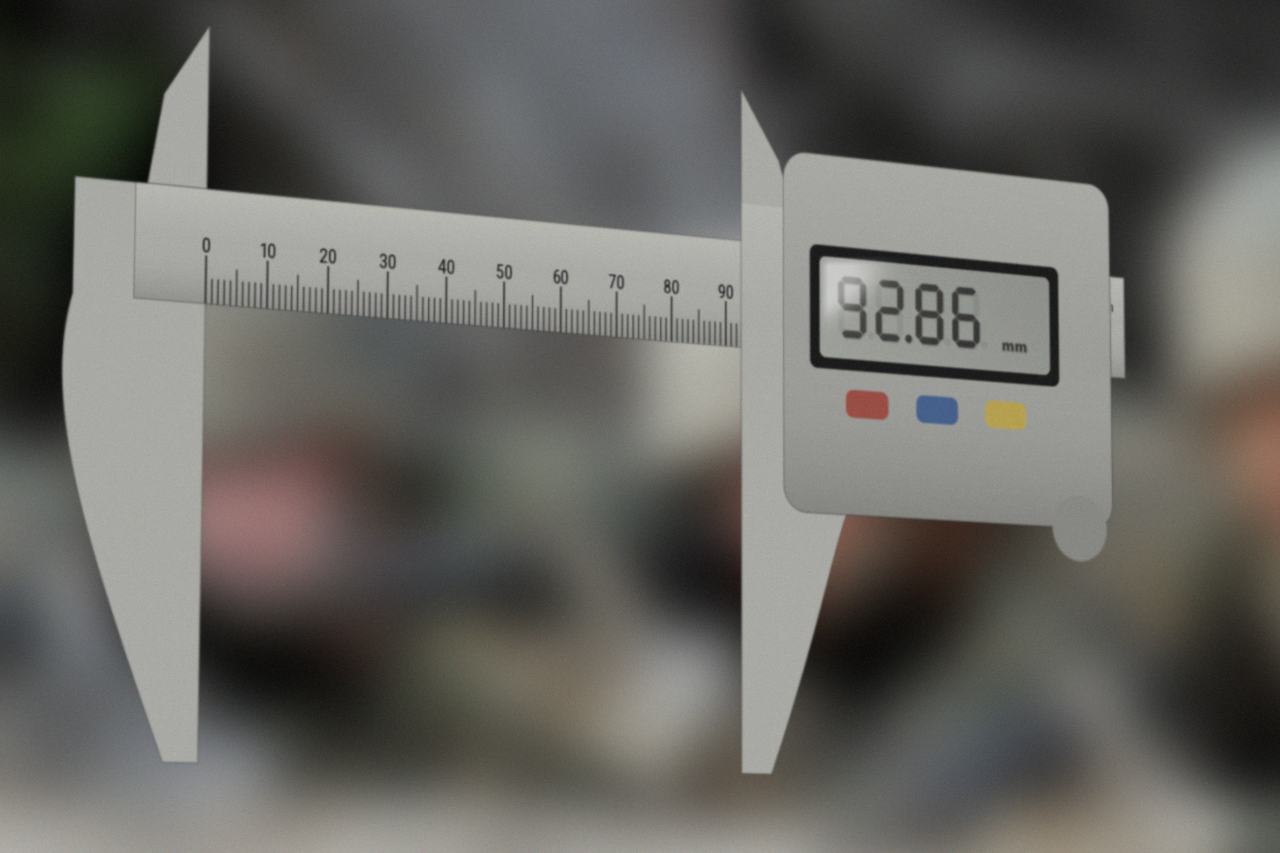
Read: value=92.86 unit=mm
